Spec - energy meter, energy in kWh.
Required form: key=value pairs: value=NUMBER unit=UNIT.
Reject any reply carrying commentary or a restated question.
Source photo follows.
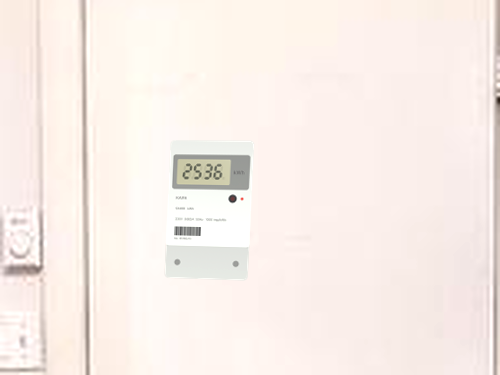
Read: value=2536 unit=kWh
